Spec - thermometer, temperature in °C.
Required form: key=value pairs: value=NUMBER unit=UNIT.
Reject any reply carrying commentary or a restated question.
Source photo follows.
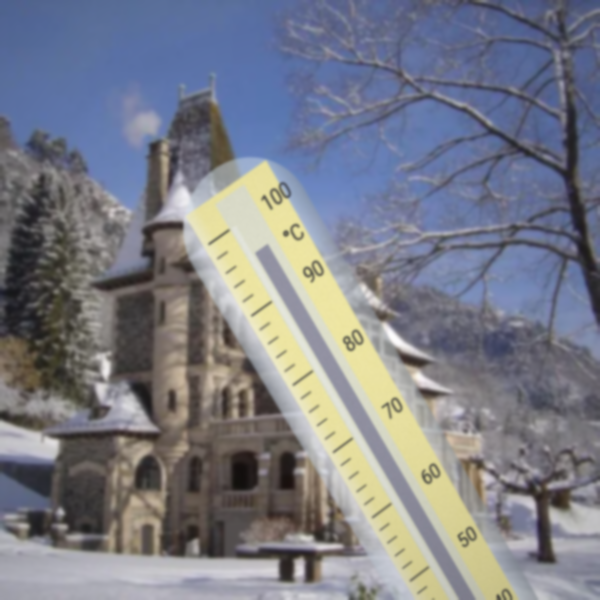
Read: value=96 unit=°C
